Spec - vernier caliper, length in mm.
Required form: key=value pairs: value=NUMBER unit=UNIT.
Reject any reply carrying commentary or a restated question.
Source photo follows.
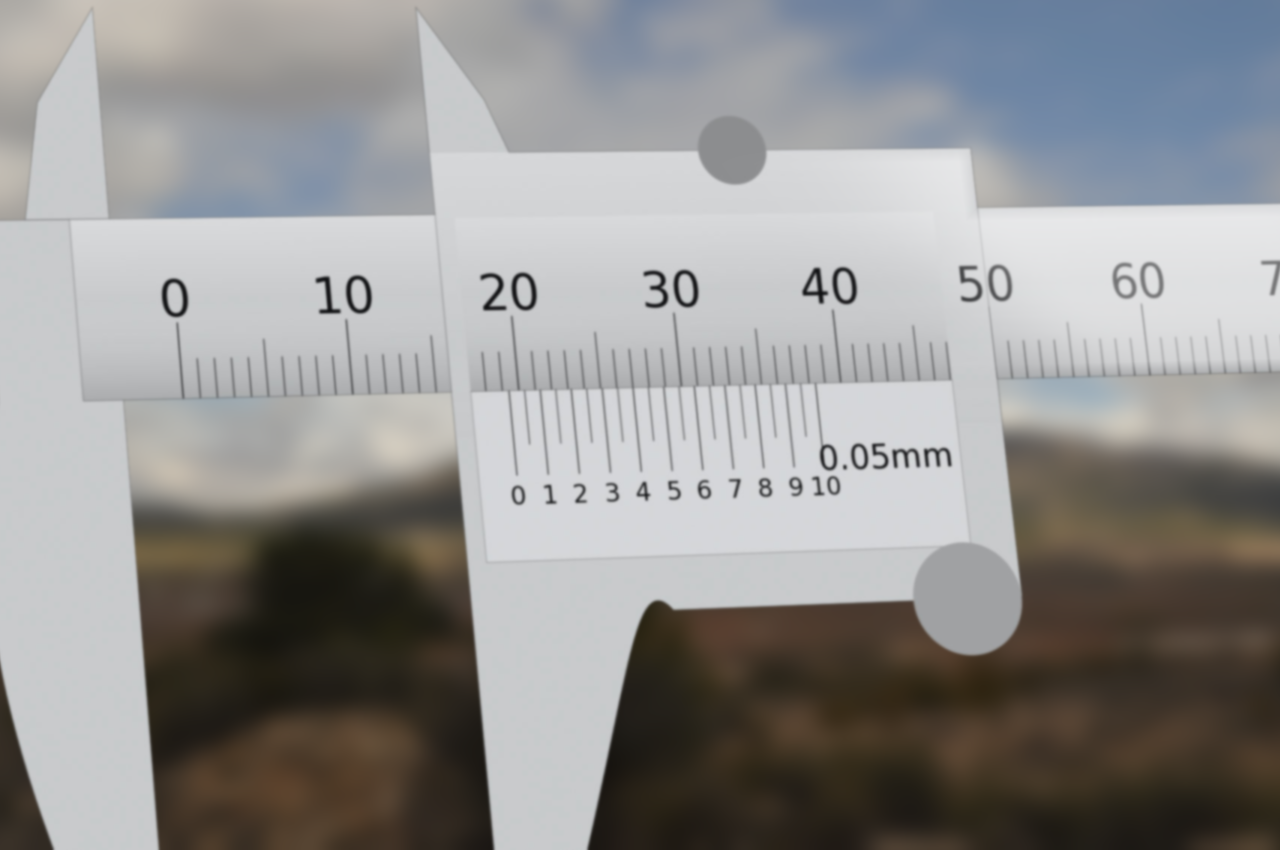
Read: value=19.4 unit=mm
